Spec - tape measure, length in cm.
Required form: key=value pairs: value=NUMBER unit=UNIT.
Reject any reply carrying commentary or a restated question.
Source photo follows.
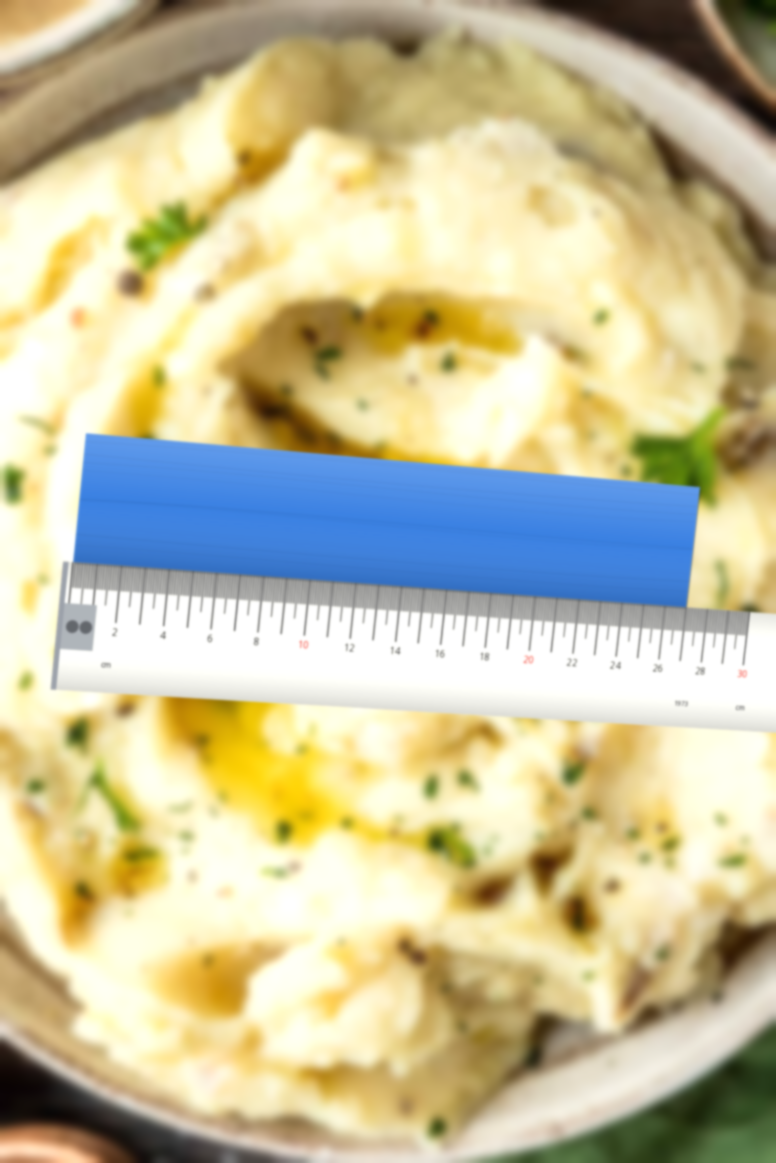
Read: value=27 unit=cm
